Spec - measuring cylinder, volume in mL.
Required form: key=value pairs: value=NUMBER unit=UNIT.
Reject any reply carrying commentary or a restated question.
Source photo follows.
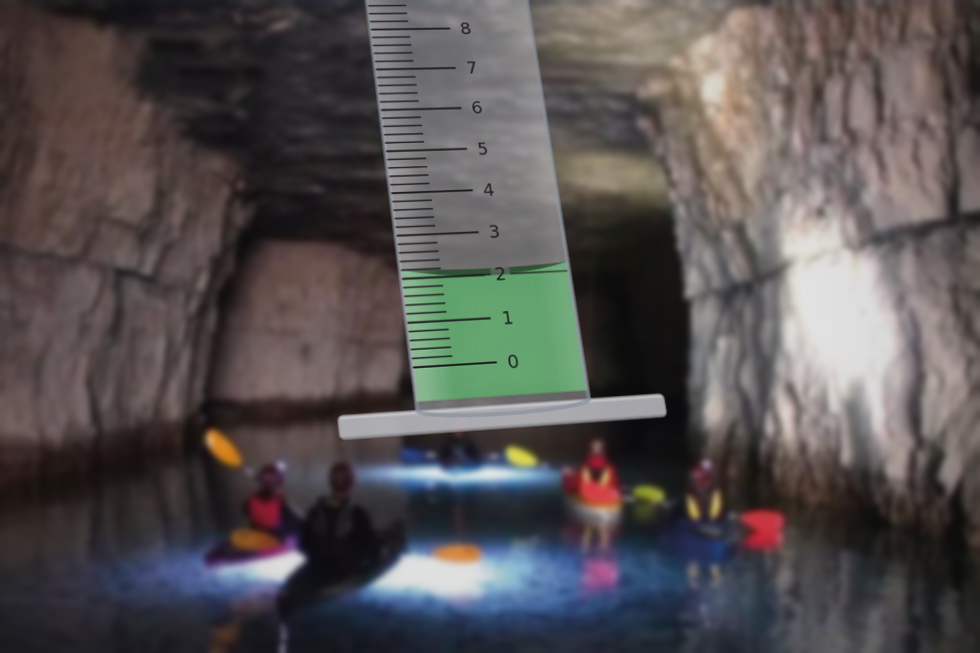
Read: value=2 unit=mL
